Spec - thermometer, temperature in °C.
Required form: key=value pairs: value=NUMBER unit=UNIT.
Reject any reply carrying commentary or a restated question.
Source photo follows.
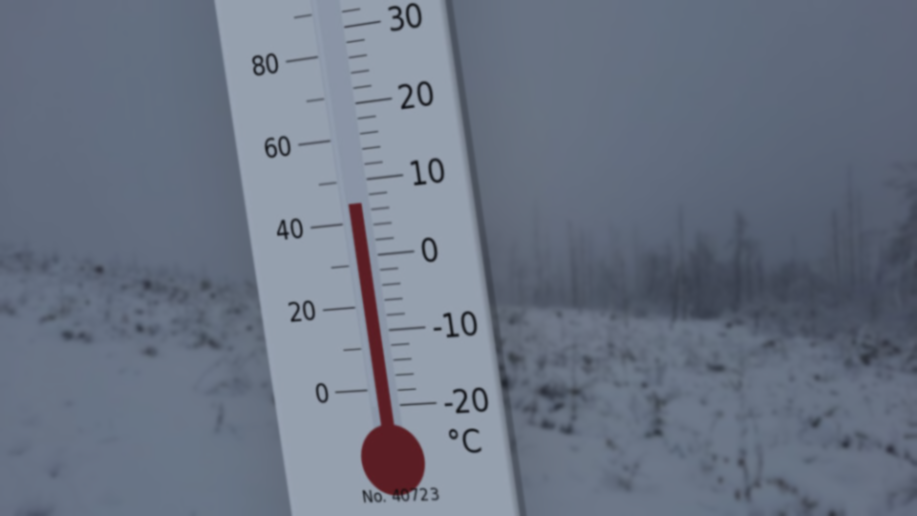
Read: value=7 unit=°C
